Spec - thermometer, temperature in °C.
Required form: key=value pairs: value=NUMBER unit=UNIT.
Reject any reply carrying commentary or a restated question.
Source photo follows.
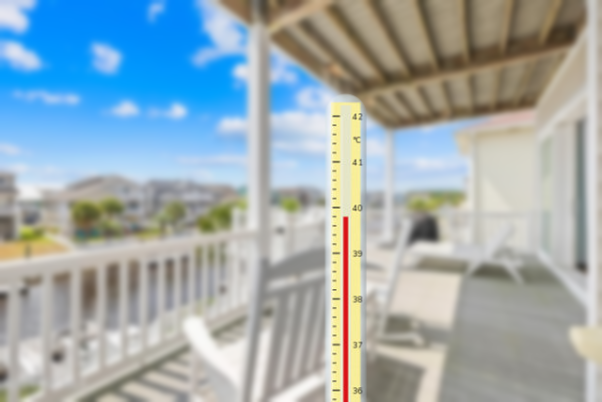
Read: value=39.8 unit=°C
